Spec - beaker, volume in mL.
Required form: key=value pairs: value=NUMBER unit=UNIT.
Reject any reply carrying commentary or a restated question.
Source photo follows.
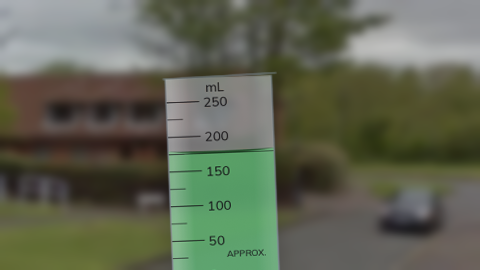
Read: value=175 unit=mL
